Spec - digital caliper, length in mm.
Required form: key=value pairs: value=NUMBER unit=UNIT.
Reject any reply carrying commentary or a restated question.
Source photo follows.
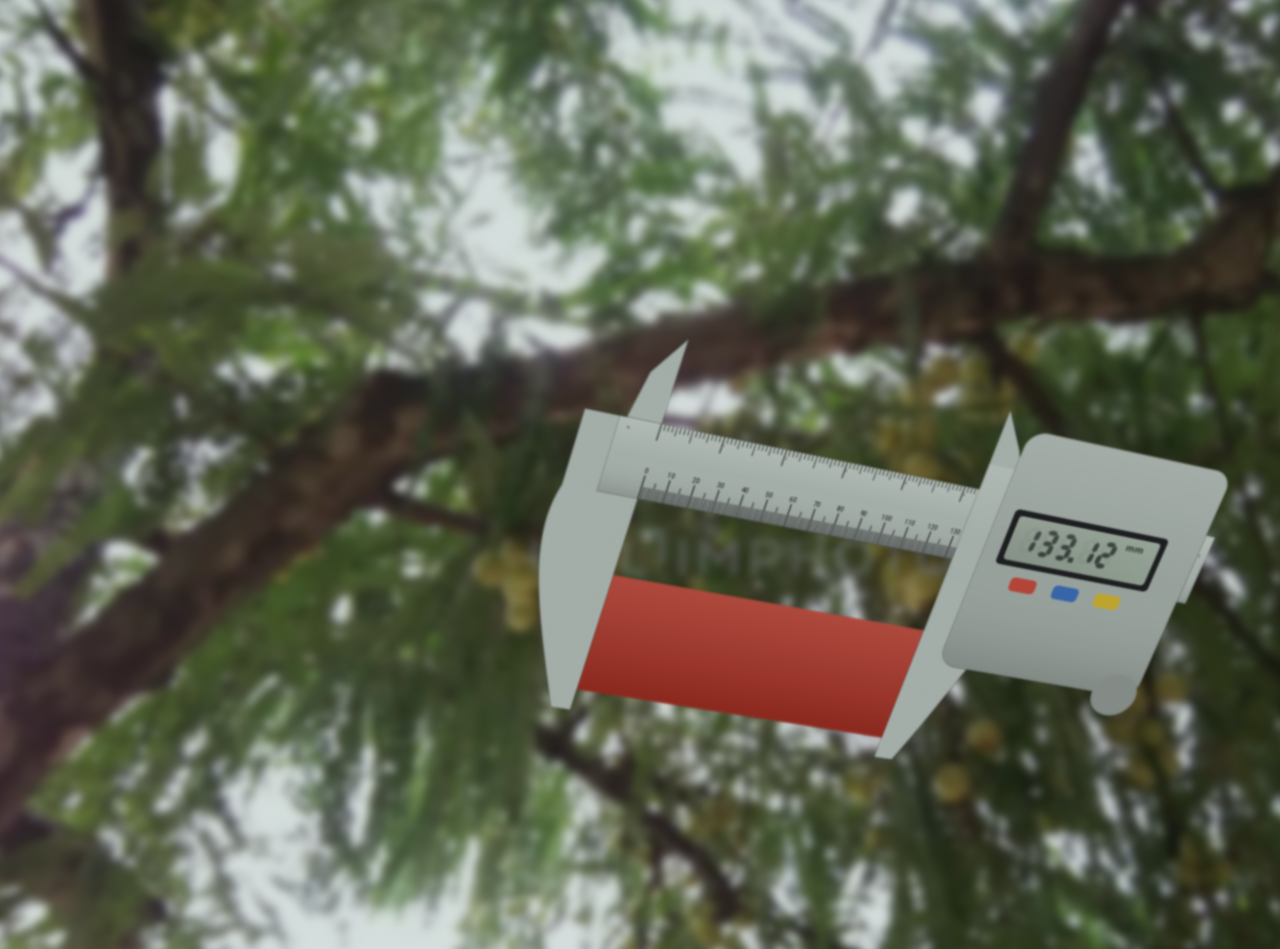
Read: value=133.12 unit=mm
